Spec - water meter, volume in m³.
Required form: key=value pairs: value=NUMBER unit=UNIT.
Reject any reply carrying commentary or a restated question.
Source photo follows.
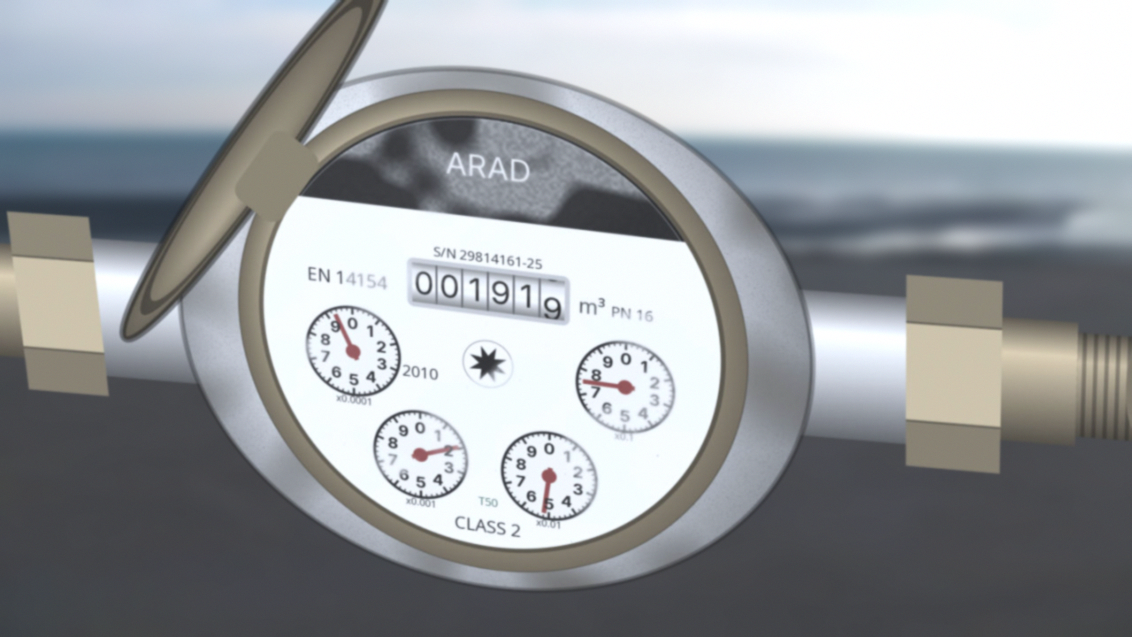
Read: value=1918.7519 unit=m³
